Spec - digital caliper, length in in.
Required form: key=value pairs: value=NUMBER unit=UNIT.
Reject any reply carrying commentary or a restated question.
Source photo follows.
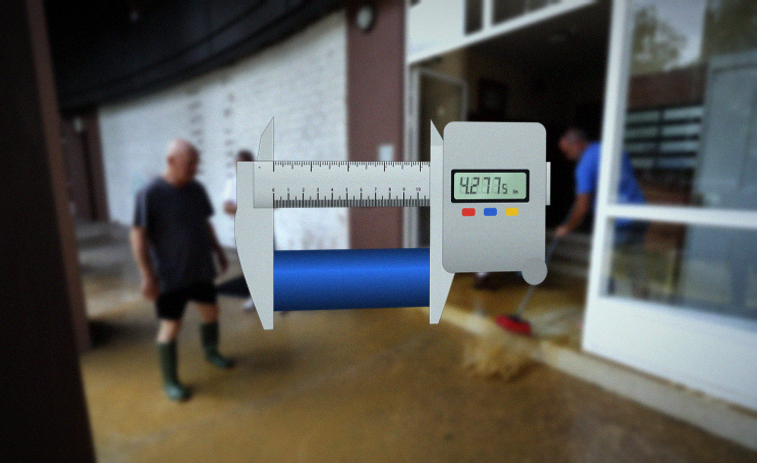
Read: value=4.2775 unit=in
